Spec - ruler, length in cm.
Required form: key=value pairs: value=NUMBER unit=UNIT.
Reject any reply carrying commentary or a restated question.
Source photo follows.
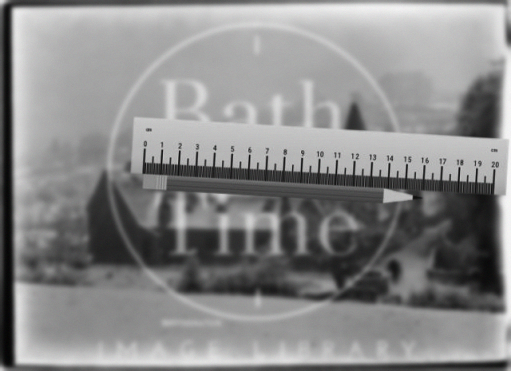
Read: value=16 unit=cm
